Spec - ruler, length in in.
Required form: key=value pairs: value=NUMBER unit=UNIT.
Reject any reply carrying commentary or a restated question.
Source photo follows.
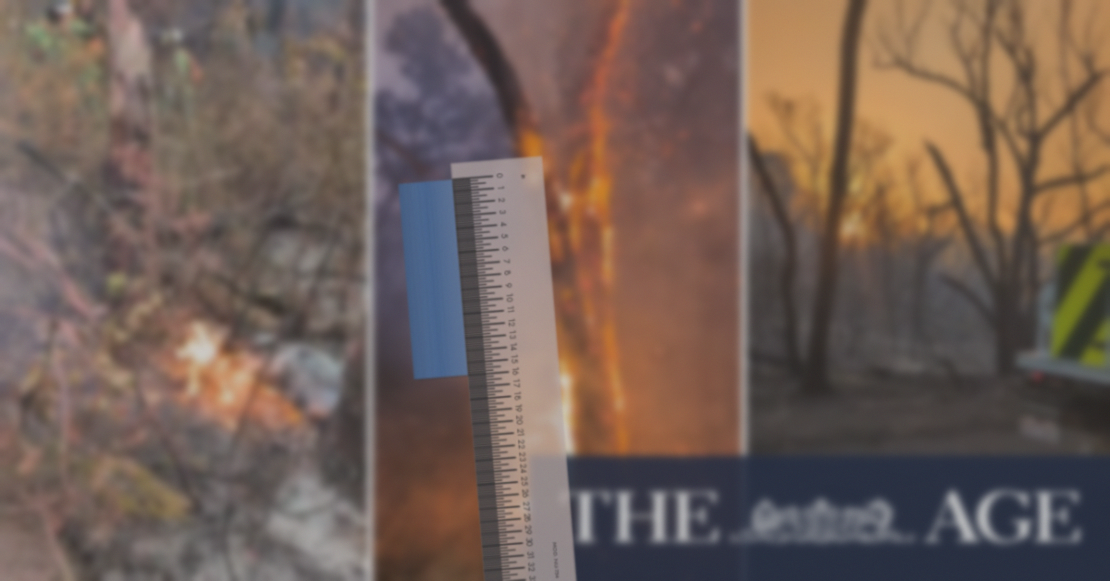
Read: value=16 unit=in
